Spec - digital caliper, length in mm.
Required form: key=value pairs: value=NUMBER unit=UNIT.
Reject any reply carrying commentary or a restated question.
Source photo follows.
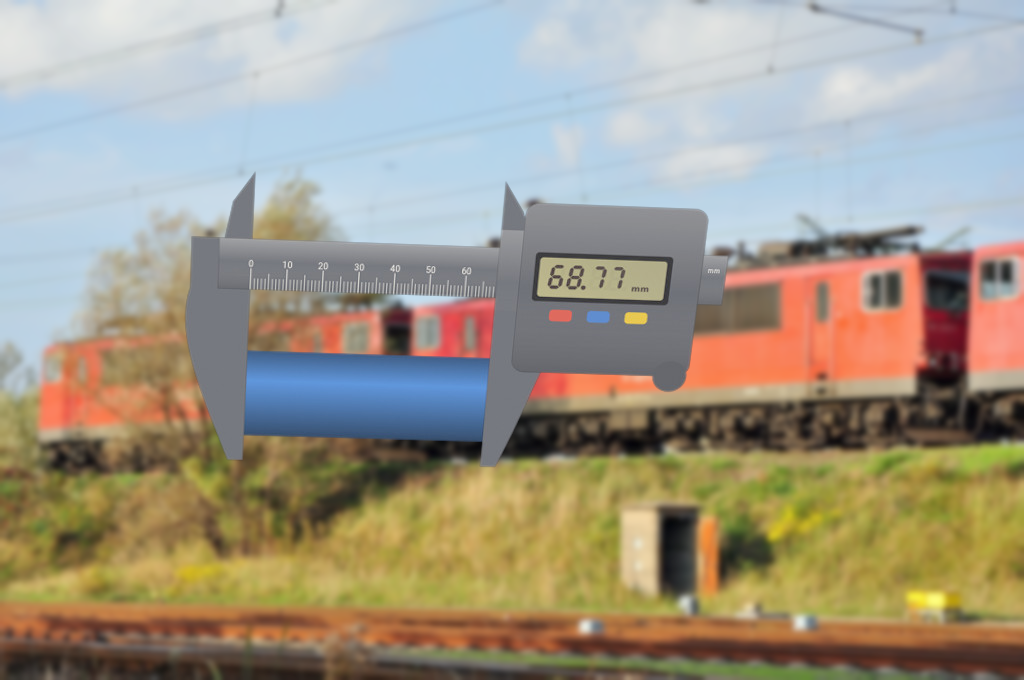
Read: value=68.77 unit=mm
